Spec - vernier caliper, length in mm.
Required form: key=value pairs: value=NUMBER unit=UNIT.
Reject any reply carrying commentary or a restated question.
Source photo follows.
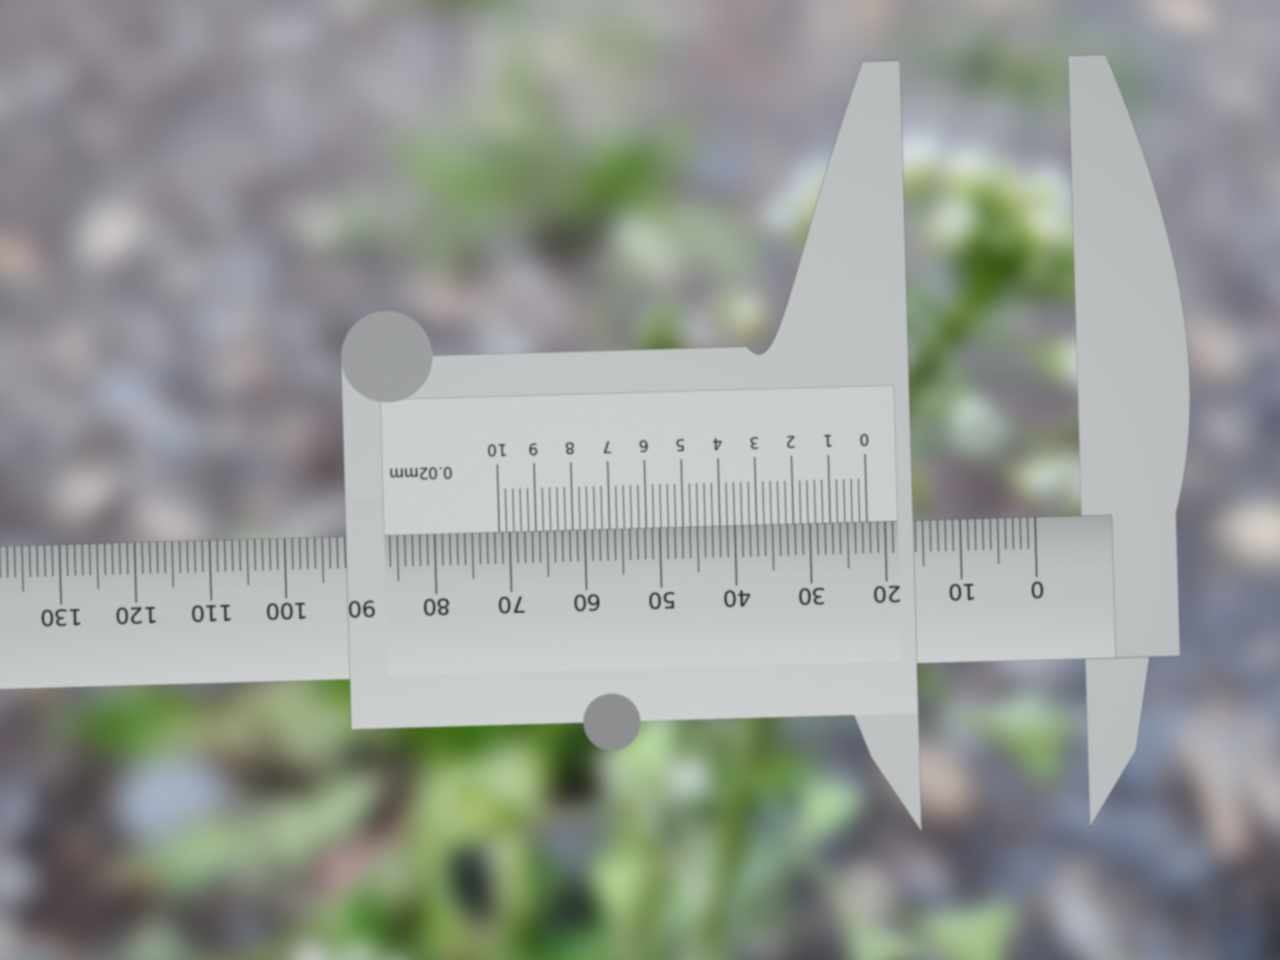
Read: value=22.4 unit=mm
